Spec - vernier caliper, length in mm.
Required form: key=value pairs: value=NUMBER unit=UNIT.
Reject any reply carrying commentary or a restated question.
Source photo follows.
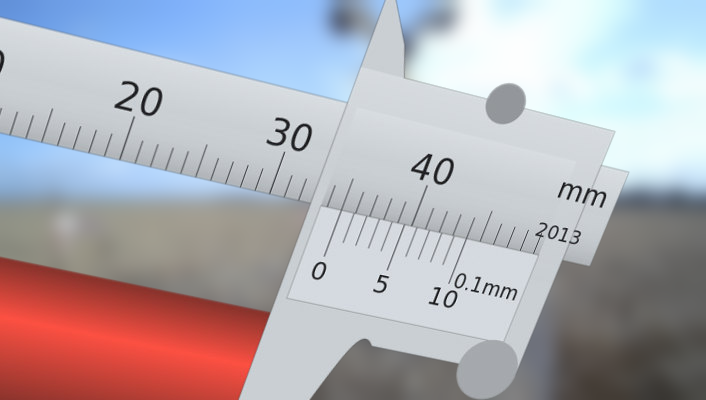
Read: value=35.0 unit=mm
